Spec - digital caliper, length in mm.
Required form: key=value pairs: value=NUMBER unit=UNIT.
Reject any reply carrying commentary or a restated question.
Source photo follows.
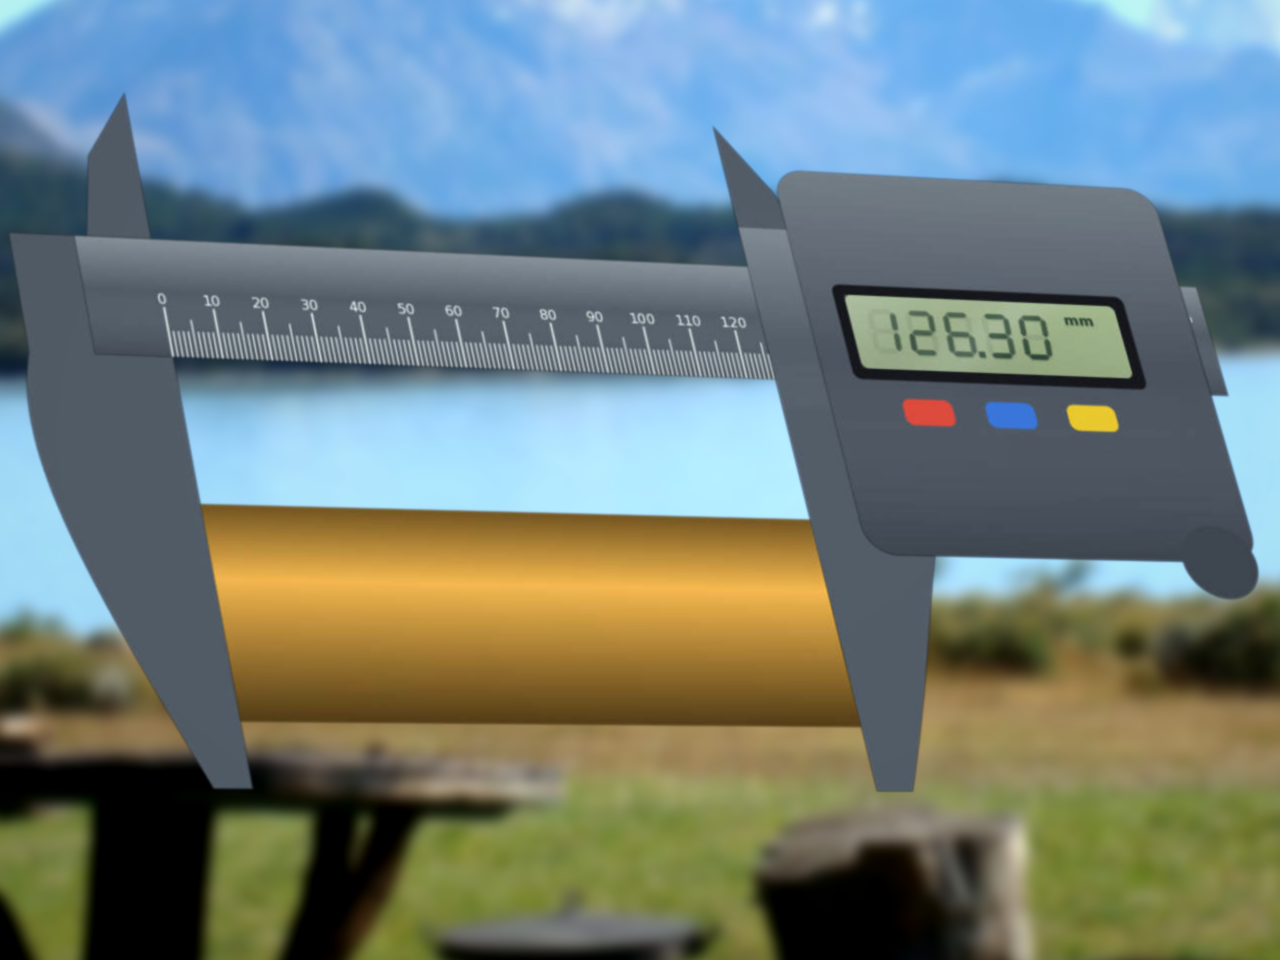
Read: value=126.30 unit=mm
